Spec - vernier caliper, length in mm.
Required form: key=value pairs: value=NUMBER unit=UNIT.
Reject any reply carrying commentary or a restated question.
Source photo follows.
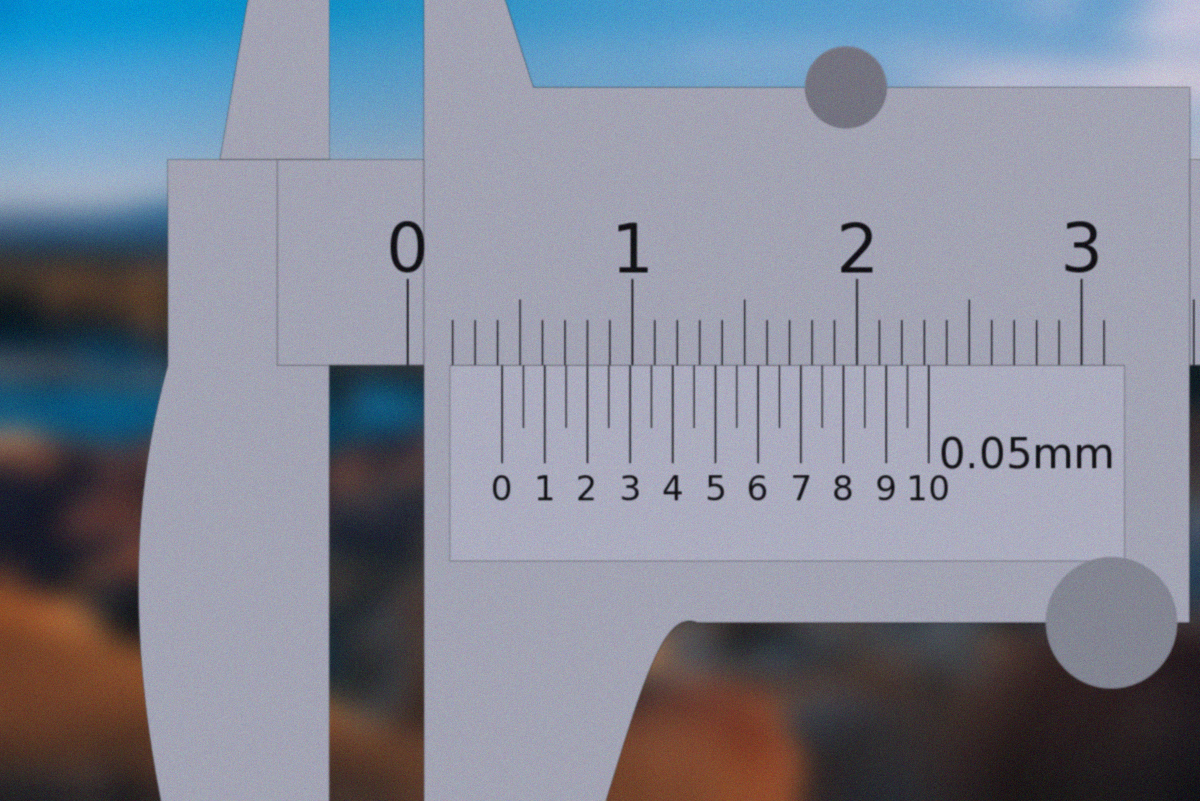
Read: value=4.2 unit=mm
